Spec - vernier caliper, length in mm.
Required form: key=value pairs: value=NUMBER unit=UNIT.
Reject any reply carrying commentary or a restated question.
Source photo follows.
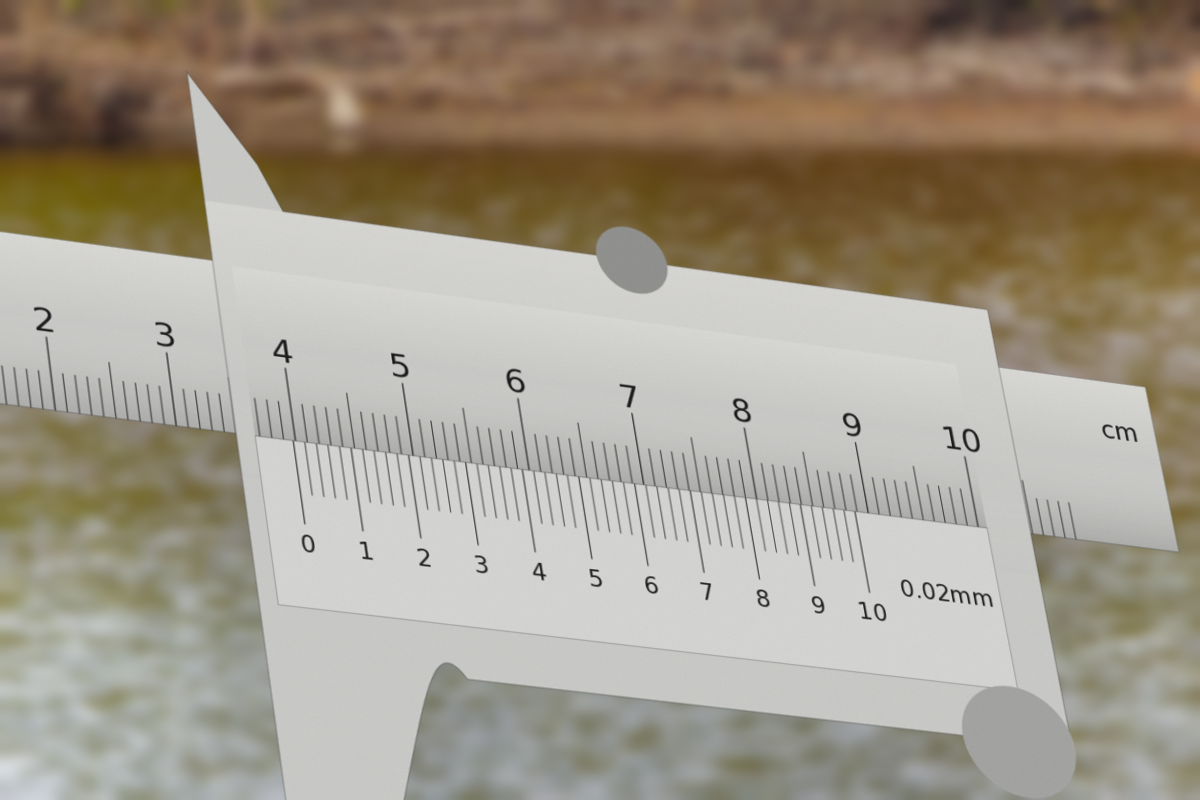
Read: value=39.8 unit=mm
